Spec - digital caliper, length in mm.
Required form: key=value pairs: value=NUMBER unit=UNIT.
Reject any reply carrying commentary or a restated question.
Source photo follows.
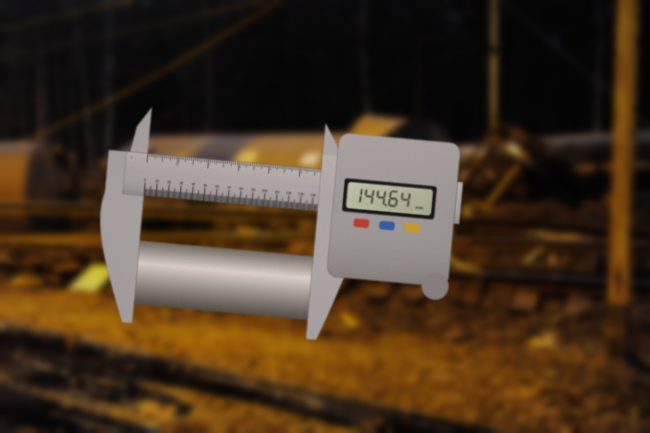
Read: value=144.64 unit=mm
